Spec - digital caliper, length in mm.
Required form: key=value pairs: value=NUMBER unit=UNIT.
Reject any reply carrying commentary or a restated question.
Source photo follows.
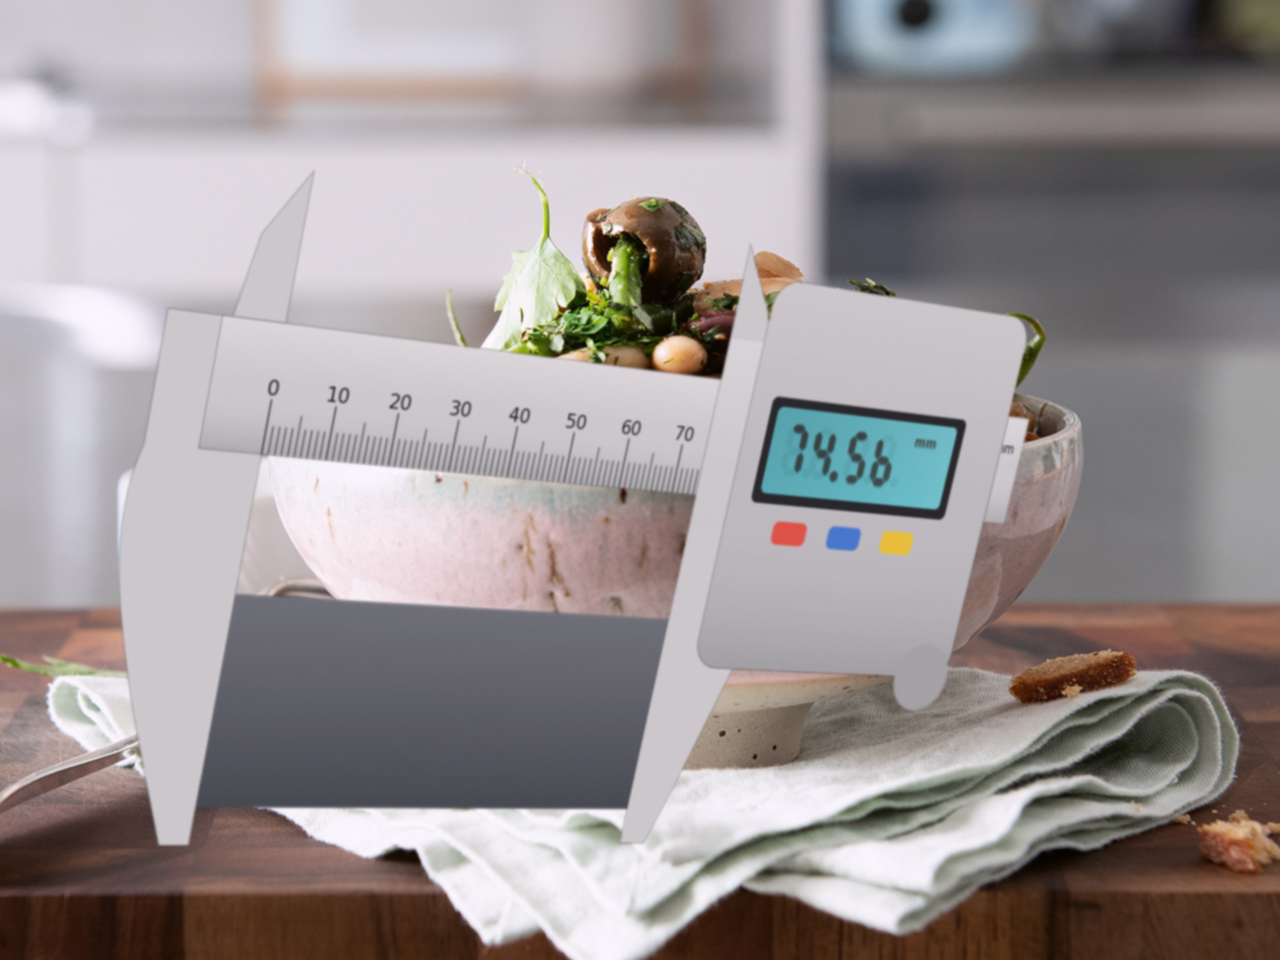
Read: value=74.56 unit=mm
